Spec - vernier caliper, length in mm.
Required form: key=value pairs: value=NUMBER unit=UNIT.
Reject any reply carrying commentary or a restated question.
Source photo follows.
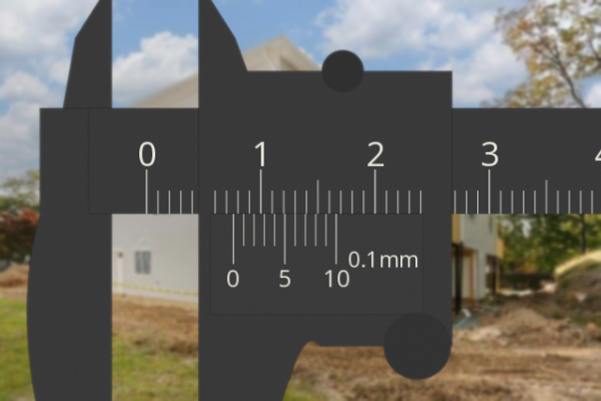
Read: value=7.6 unit=mm
